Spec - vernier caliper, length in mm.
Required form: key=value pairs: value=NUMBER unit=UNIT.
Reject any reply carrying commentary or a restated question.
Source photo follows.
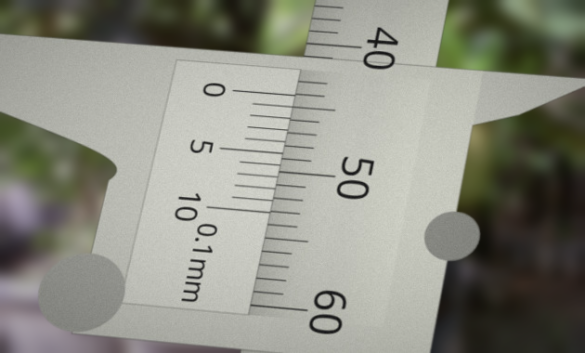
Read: value=44.1 unit=mm
